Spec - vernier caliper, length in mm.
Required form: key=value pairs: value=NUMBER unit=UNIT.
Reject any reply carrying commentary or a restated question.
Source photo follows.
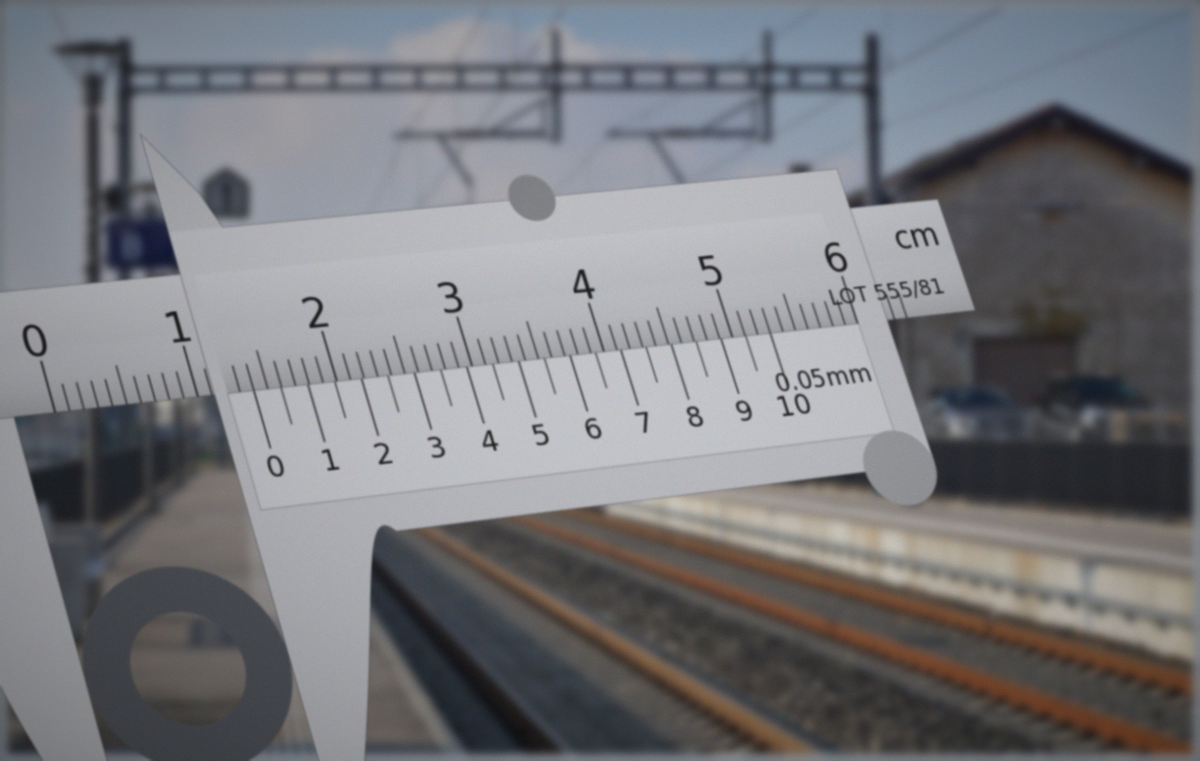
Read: value=14.0 unit=mm
